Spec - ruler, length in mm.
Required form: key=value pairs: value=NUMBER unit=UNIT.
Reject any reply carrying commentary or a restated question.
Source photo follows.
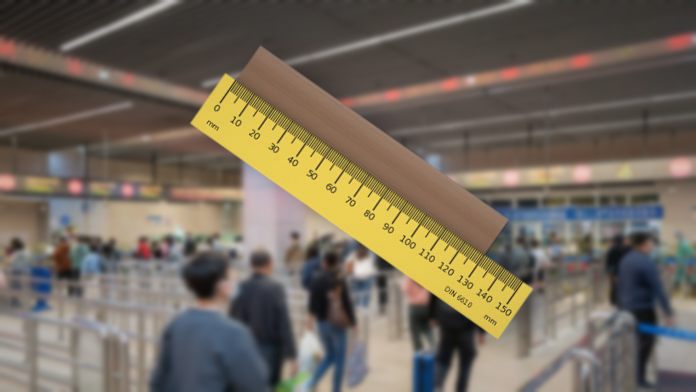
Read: value=130 unit=mm
